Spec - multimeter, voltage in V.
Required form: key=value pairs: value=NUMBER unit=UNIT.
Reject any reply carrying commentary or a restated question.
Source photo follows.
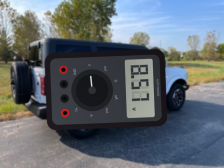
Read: value=8.57 unit=V
